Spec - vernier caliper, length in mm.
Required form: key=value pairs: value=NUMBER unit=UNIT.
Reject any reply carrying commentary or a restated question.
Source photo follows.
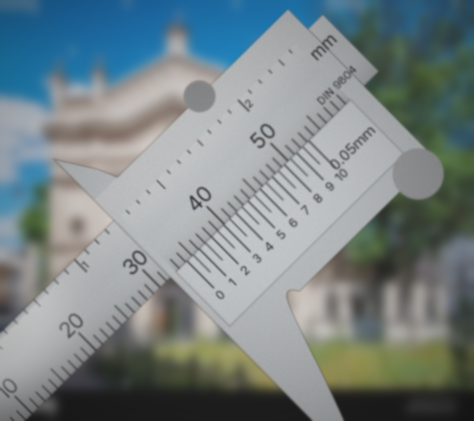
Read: value=34.2 unit=mm
